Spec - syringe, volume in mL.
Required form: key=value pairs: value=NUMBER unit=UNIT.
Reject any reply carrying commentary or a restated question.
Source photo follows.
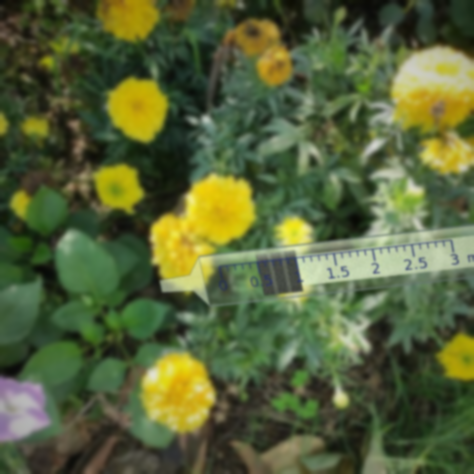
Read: value=0.5 unit=mL
